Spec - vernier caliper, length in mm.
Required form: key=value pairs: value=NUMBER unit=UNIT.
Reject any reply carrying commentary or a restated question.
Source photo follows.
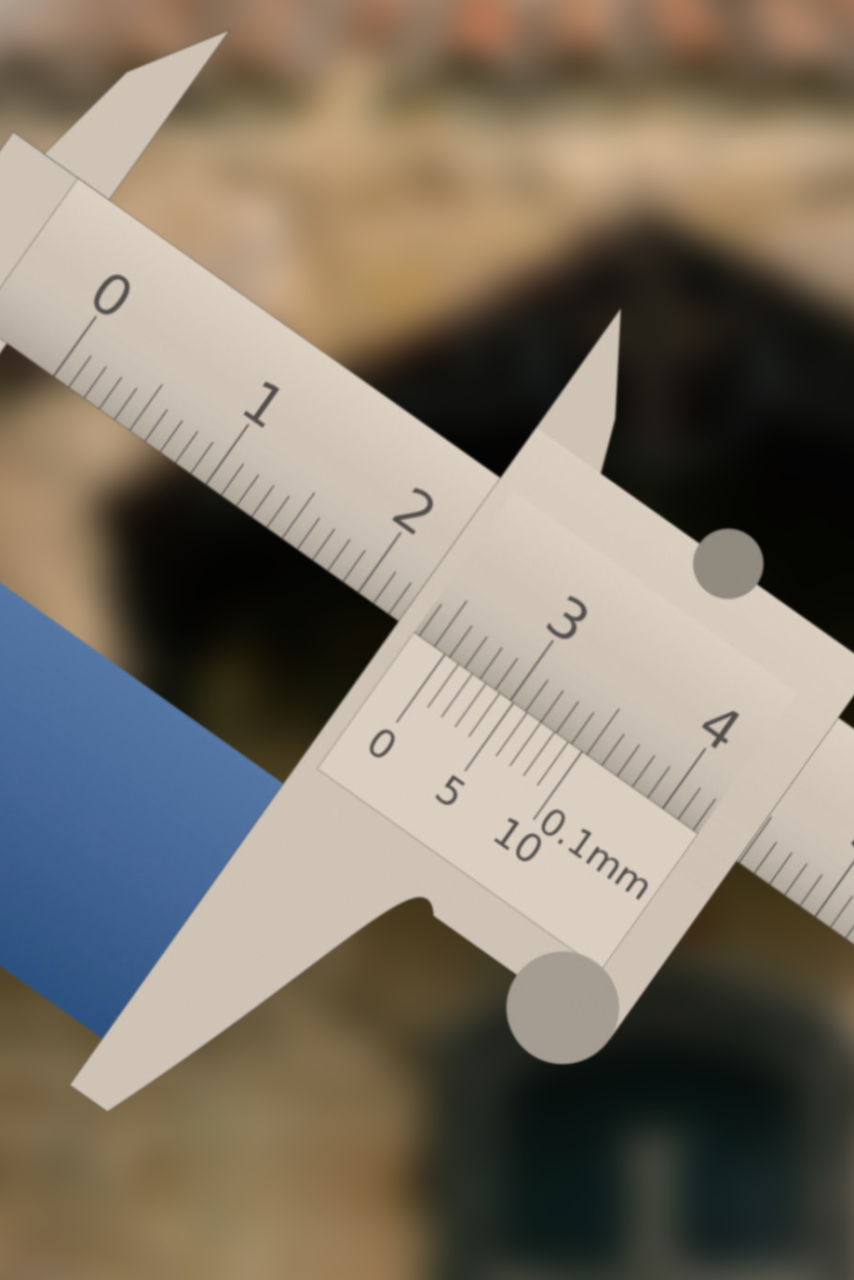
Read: value=25.7 unit=mm
